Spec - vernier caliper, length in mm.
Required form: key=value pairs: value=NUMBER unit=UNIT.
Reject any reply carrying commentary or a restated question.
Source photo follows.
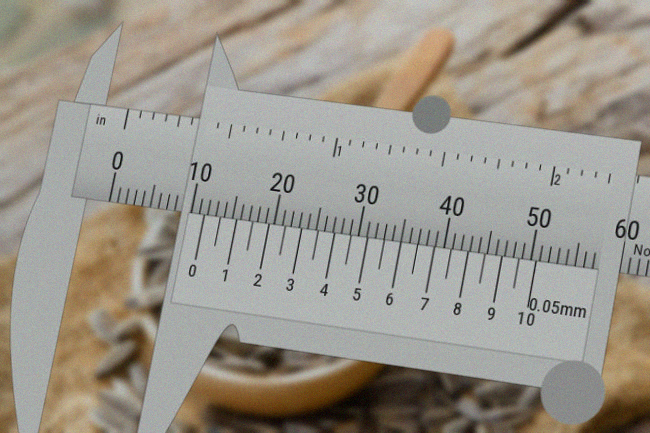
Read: value=11.6 unit=mm
